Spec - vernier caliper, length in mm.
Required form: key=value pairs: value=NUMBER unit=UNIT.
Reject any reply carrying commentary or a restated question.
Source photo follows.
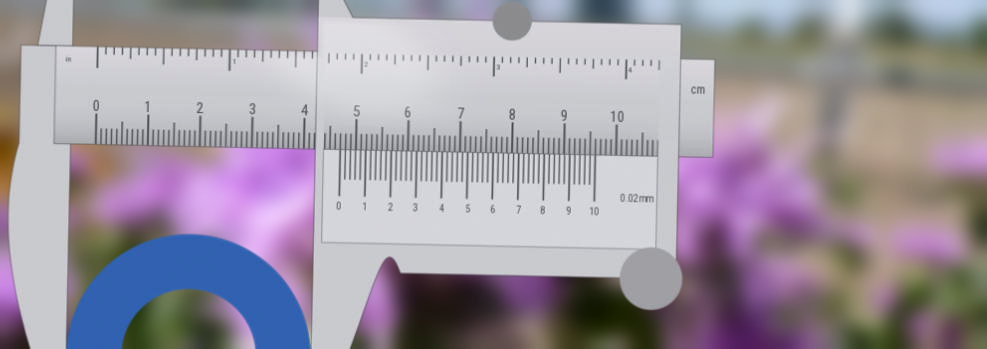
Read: value=47.0 unit=mm
